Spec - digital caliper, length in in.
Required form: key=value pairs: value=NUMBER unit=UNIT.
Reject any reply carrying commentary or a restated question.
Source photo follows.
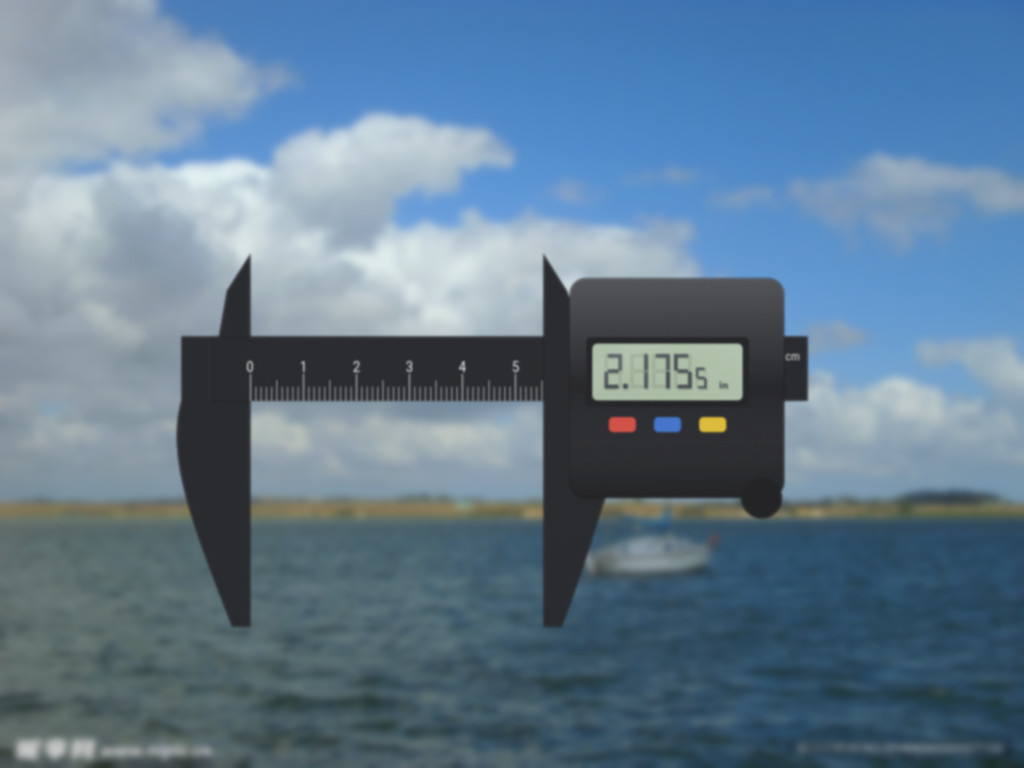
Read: value=2.1755 unit=in
